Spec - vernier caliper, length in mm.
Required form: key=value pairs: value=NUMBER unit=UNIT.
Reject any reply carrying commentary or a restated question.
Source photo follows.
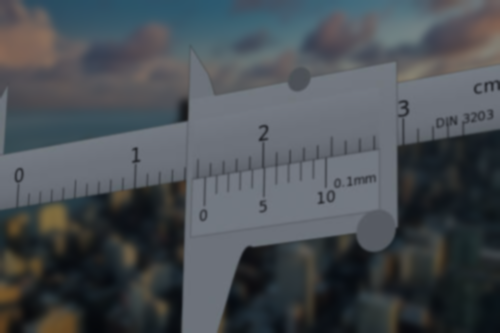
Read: value=15.6 unit=mm
